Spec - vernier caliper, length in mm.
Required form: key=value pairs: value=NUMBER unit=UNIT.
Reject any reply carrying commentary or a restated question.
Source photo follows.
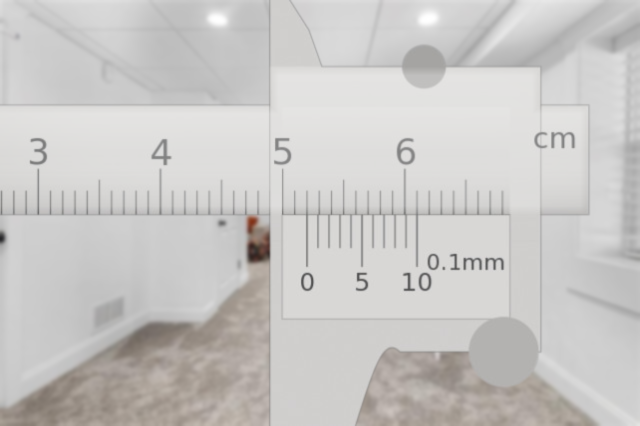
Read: value=52.0 unit=mm
